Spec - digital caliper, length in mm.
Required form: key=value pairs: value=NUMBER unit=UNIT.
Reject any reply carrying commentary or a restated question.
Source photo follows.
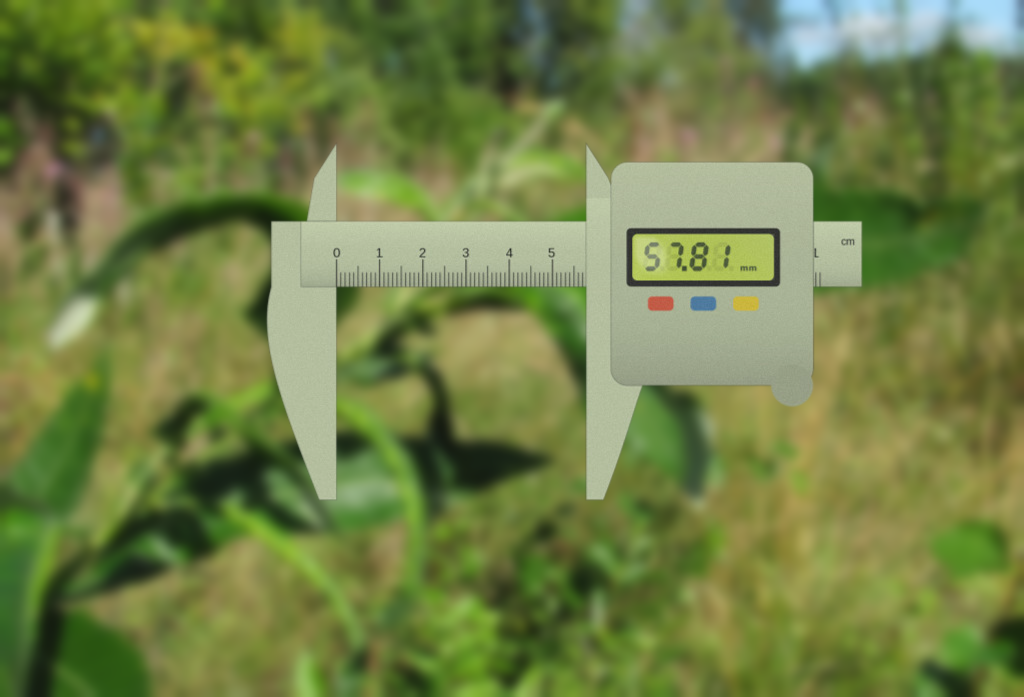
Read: value=57.81 unit=mm
